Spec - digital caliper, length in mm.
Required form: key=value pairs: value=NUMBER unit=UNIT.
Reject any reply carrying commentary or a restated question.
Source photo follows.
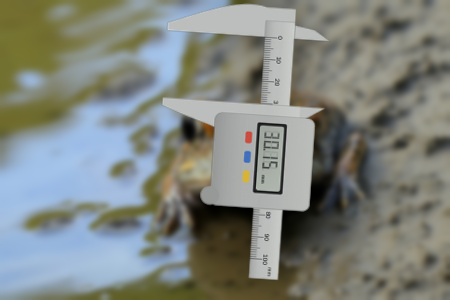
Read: value=30.15 unit=mm
